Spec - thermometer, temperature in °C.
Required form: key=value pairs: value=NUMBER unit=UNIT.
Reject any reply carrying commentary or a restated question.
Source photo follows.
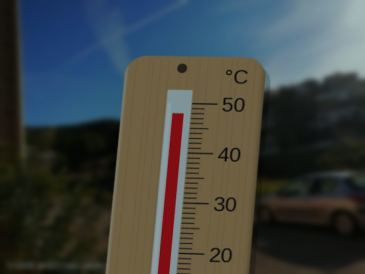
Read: value=48 unit=°C
